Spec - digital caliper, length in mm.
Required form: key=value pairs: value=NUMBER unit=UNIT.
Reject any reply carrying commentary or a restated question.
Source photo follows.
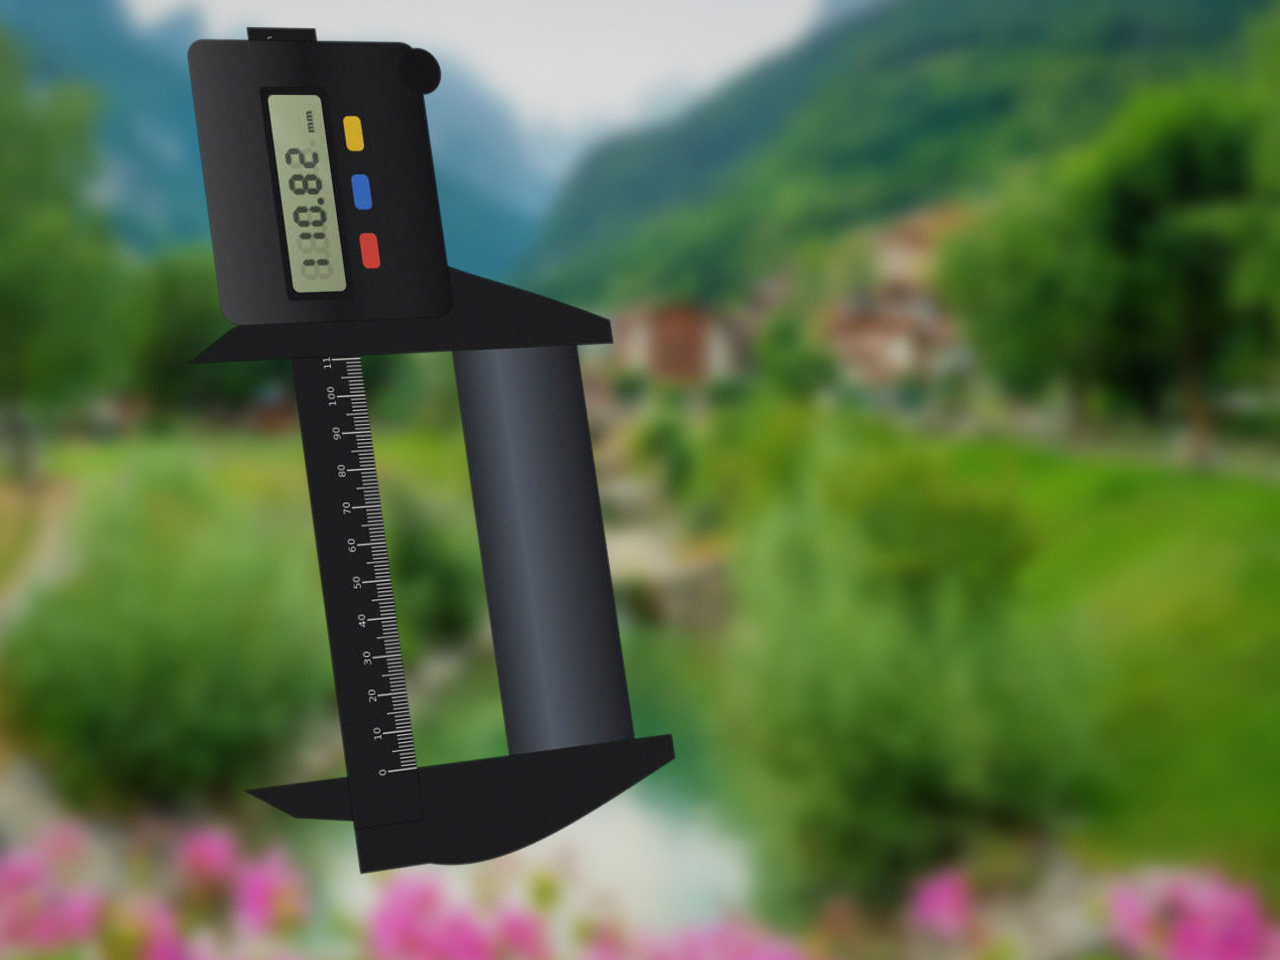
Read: value=110.82 unit=mm
